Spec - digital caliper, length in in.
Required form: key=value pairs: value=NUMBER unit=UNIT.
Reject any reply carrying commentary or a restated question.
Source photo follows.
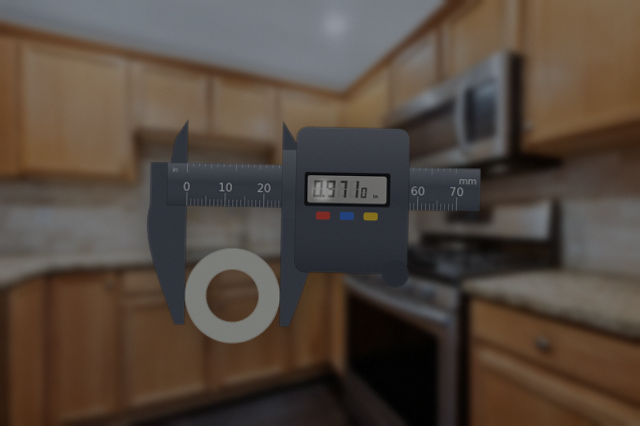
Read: value=0.9710 unit=in
